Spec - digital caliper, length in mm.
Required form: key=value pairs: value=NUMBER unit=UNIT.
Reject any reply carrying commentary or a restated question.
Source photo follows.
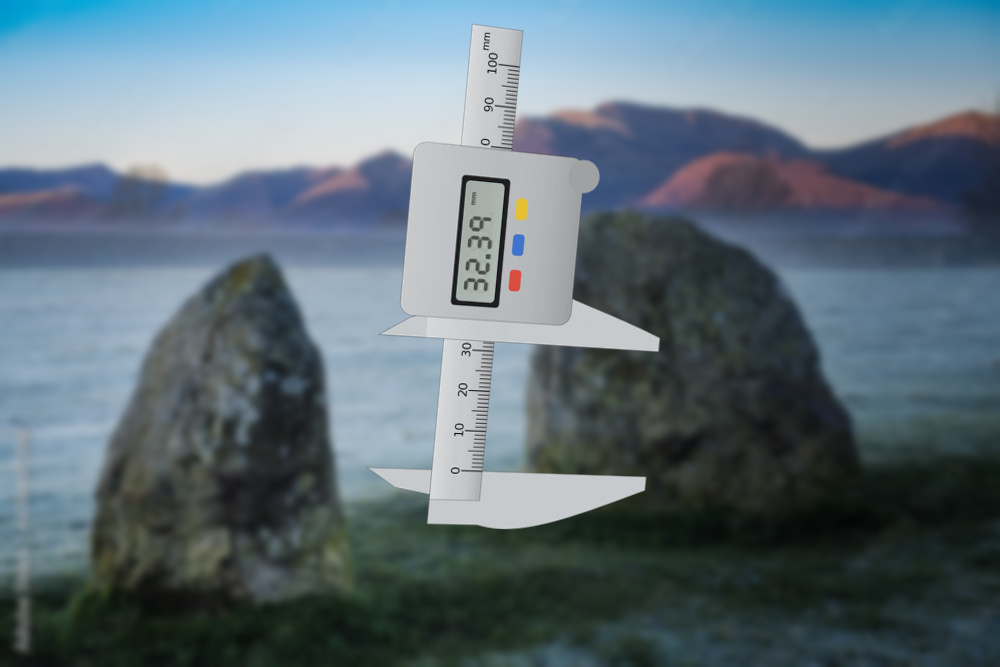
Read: value=32.39 unit=mm
